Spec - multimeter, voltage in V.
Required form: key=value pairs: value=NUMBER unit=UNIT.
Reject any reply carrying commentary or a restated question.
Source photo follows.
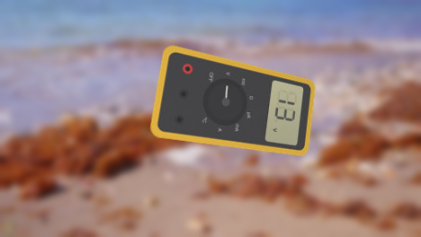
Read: value=13 unit=V
